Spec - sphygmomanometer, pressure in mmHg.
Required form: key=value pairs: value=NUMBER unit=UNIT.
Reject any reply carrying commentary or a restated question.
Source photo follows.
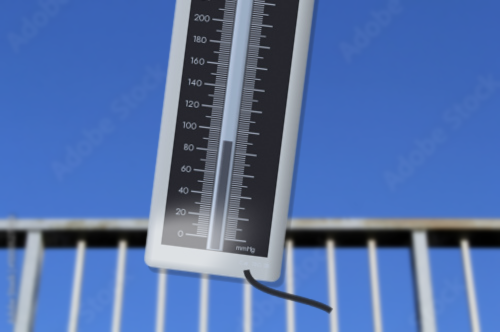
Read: value=90 unit=mmHg
